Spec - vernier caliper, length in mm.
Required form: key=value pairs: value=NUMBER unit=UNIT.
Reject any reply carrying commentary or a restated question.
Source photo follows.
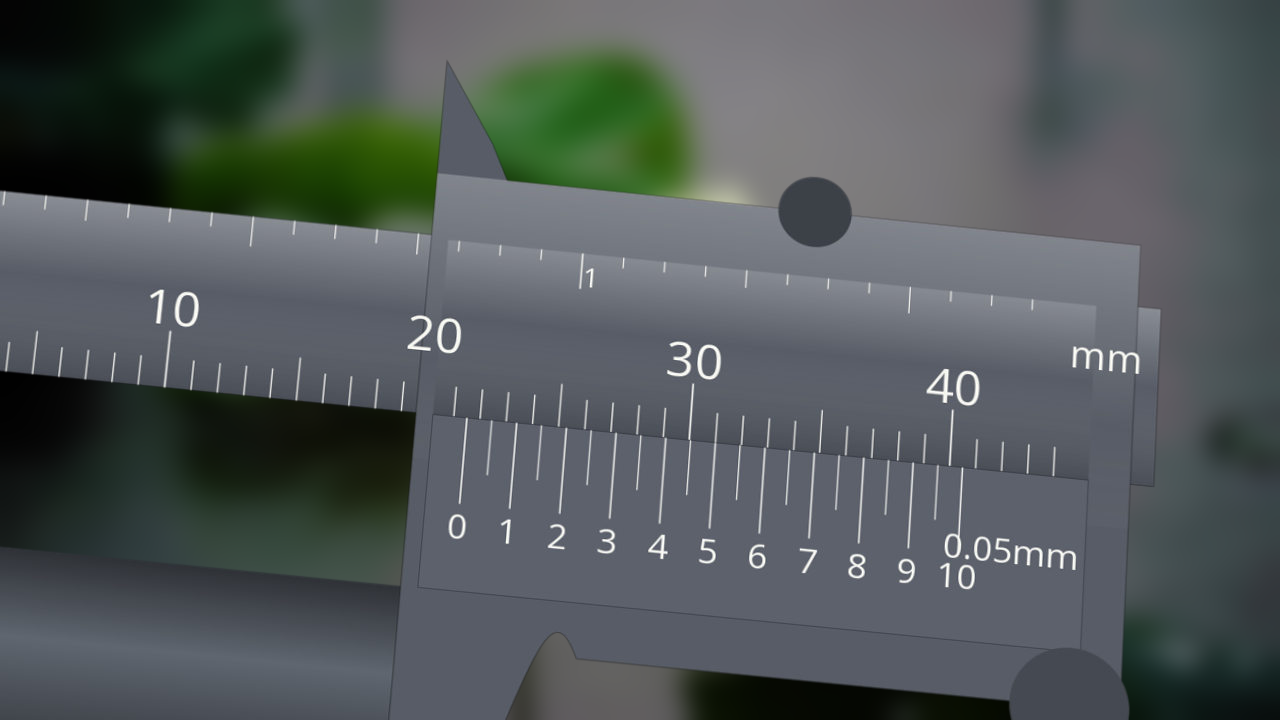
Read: value=21.50 unit=mm
